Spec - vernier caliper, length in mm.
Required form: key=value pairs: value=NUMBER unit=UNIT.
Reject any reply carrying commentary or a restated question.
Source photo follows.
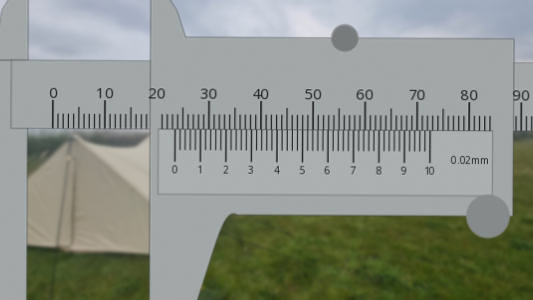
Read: value=23.5 unit=mm
